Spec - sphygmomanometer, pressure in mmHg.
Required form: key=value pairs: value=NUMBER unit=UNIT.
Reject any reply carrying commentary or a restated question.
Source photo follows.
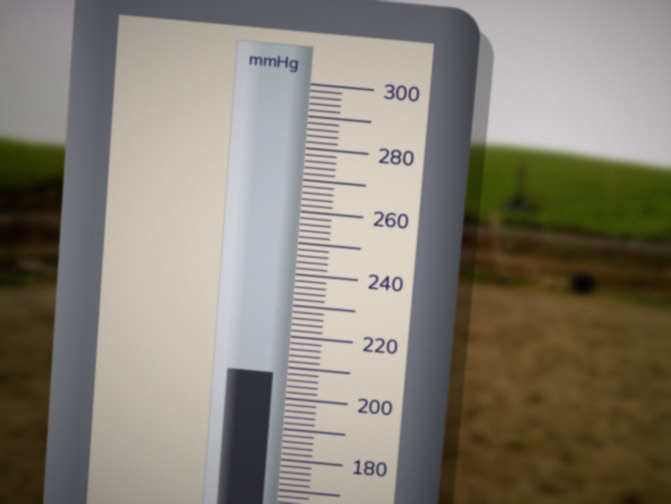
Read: value=208 unit=mmHg
